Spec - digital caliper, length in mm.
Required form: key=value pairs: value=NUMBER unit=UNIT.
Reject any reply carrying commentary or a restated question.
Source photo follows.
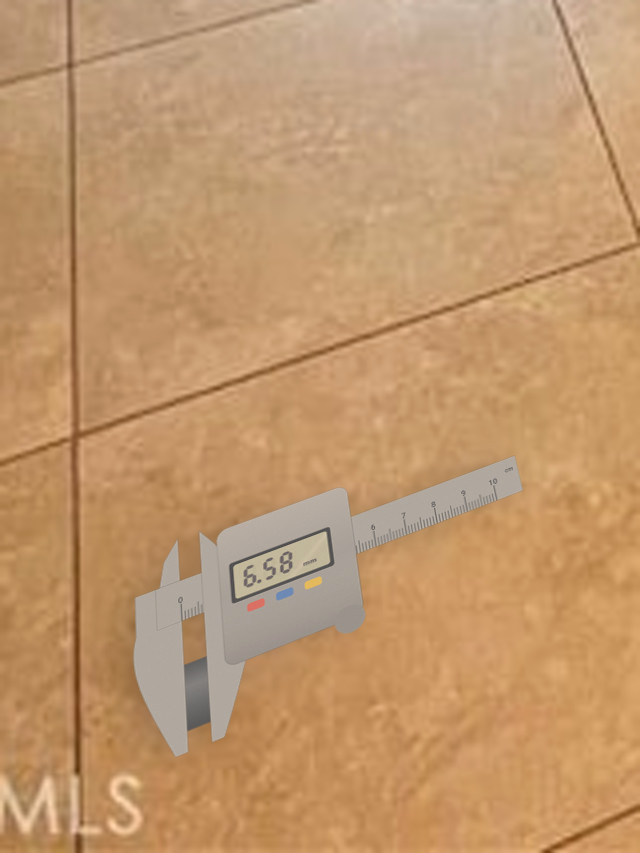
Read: value=6.58 unit=mm
